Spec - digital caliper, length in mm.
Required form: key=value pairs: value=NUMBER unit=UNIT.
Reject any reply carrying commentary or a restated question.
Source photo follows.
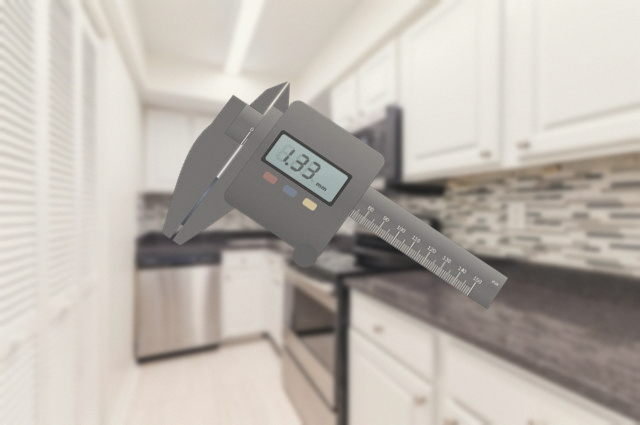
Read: value=1.33 unit=mm
